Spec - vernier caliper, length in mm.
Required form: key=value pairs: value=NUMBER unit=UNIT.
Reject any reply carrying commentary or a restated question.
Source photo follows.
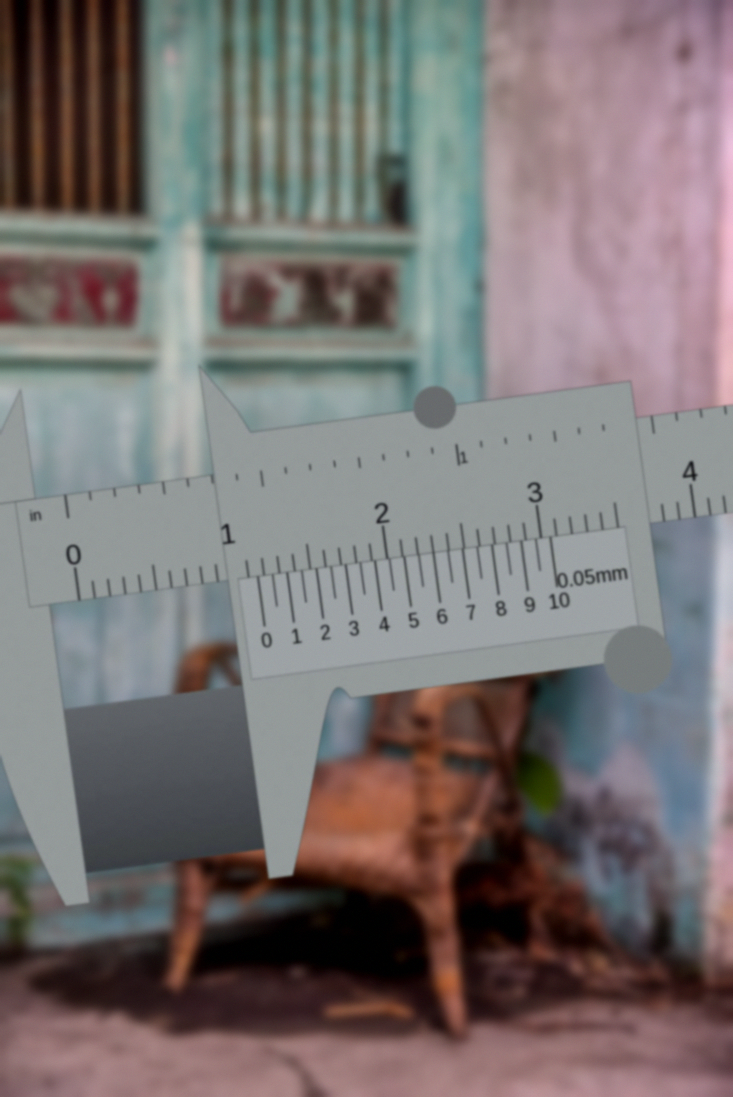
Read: value=11.6 unit=mm
